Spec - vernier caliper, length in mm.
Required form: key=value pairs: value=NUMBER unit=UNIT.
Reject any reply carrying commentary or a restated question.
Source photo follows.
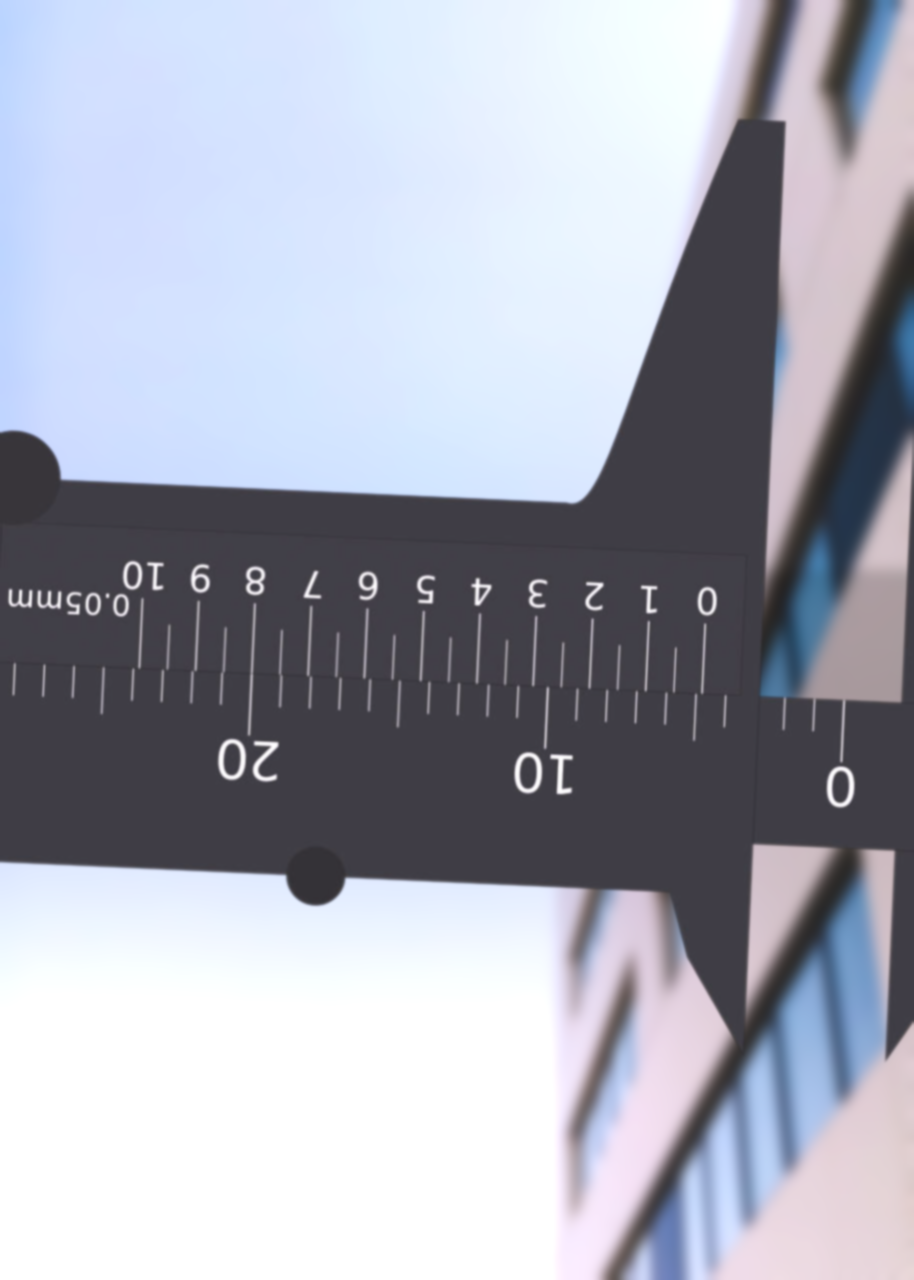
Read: value=4.8 unit=mm
